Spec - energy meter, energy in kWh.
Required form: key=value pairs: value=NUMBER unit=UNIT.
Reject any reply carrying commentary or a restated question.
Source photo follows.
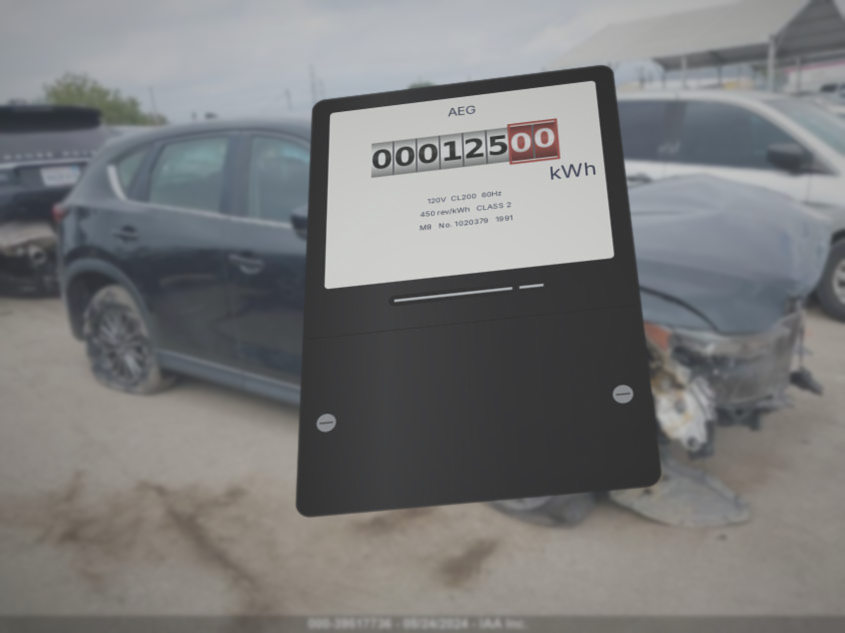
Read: value=125.00 unit=kWh
